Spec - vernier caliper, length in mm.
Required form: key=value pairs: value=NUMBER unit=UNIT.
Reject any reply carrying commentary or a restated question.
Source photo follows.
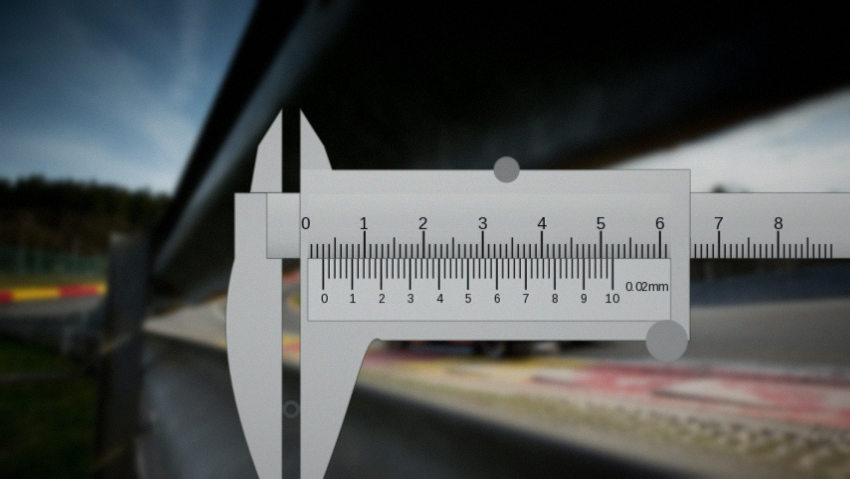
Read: value=3.0 unit=mm
